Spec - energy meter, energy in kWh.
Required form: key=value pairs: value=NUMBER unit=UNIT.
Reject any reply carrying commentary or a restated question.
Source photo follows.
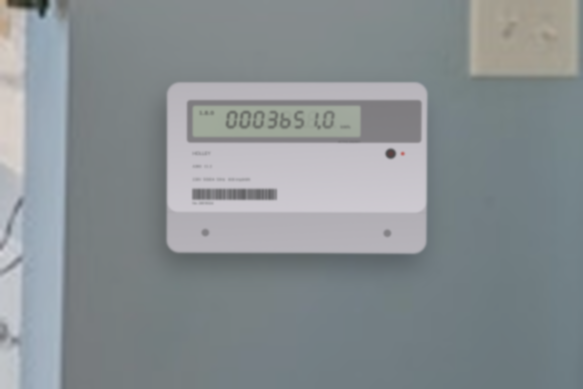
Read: value=3651.0 unit=kWh
